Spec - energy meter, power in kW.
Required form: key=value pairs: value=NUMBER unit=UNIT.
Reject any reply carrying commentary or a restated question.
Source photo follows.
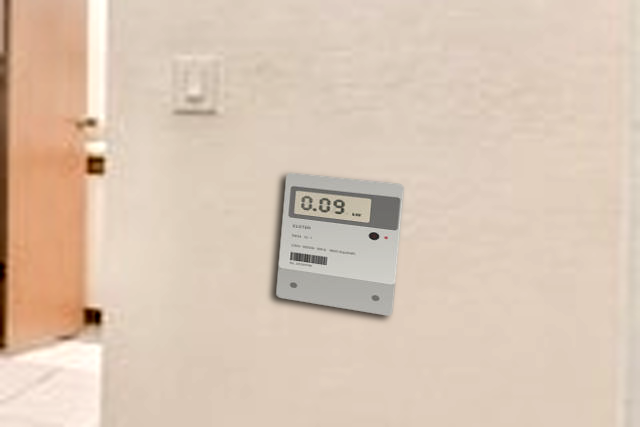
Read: value=0.09 unit=kW
